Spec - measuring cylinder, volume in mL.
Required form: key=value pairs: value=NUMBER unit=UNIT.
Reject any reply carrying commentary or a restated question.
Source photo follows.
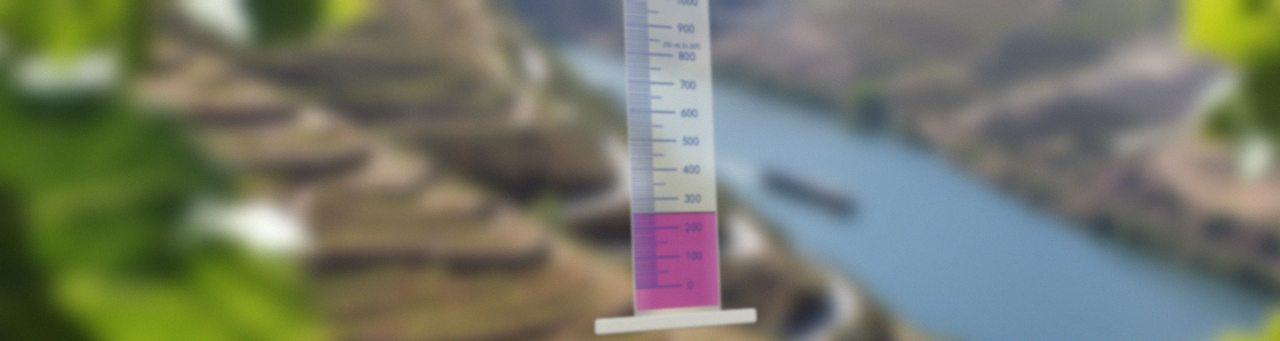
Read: value=250 unit=mL
